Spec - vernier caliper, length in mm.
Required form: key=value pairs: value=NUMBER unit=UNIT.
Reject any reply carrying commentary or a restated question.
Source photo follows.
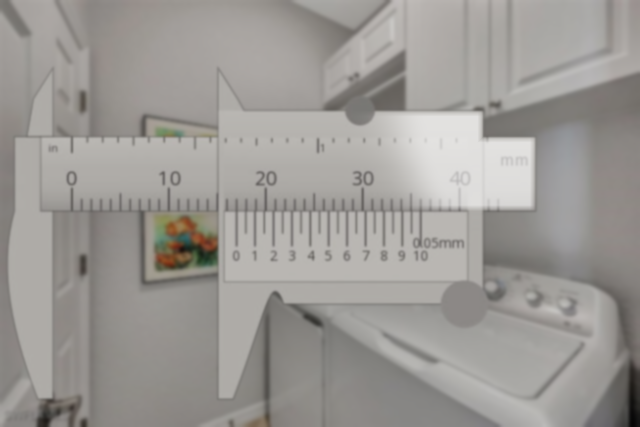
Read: value=17.0 unit=mm
